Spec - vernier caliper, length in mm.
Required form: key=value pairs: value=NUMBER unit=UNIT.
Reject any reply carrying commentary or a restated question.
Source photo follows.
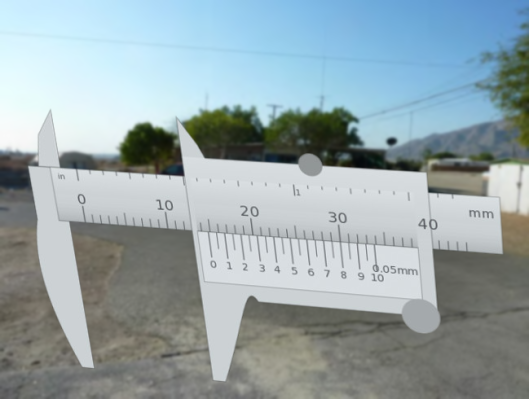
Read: value=14.8 unit=mm
